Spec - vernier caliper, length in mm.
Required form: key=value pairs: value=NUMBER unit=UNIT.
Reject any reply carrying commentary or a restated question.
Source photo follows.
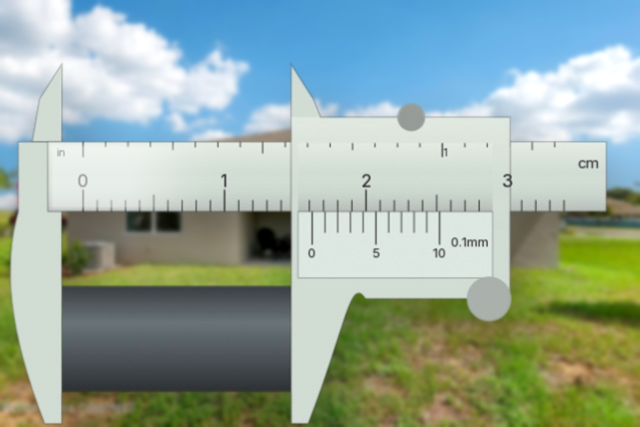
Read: value=16.2 unit=mm
